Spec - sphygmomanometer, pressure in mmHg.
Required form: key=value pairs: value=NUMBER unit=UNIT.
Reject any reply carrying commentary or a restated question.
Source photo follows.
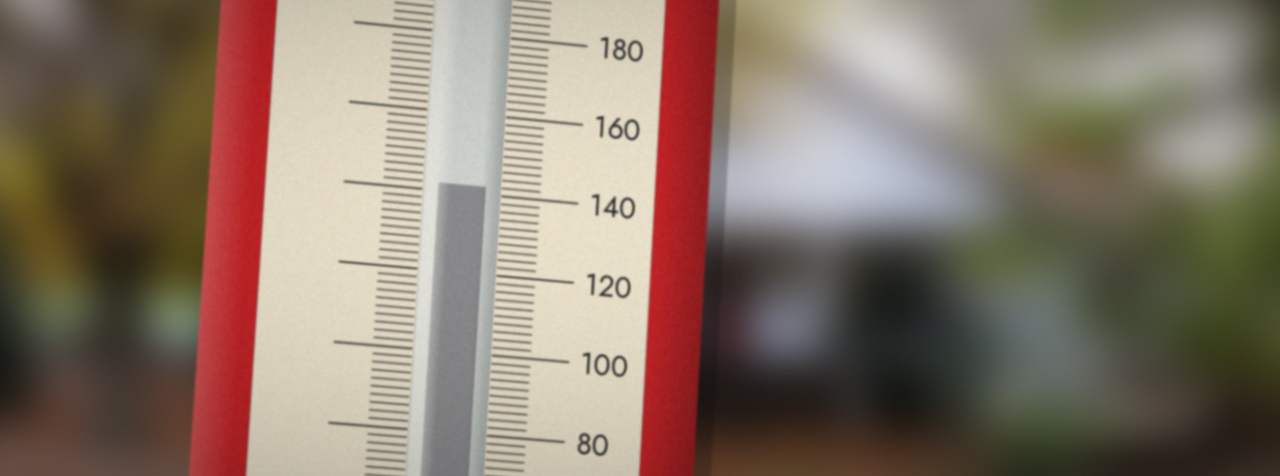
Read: value=142 unit=mmHg
